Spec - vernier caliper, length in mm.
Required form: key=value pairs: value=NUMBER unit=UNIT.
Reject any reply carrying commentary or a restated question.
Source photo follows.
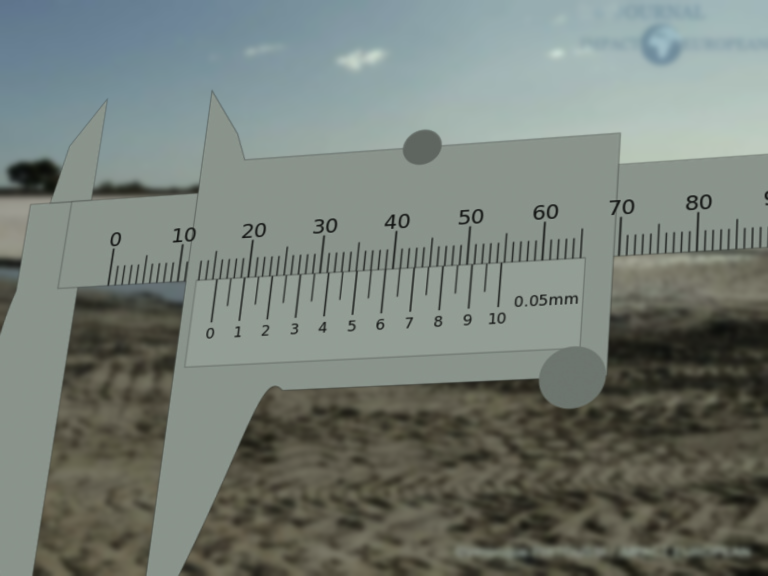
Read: value=15.6 unit=mm
